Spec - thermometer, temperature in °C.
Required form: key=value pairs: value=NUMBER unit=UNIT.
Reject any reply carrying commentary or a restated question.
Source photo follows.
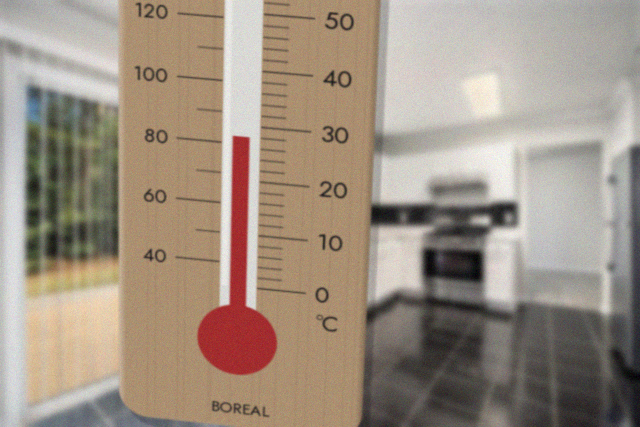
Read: value=28 unit=°C
